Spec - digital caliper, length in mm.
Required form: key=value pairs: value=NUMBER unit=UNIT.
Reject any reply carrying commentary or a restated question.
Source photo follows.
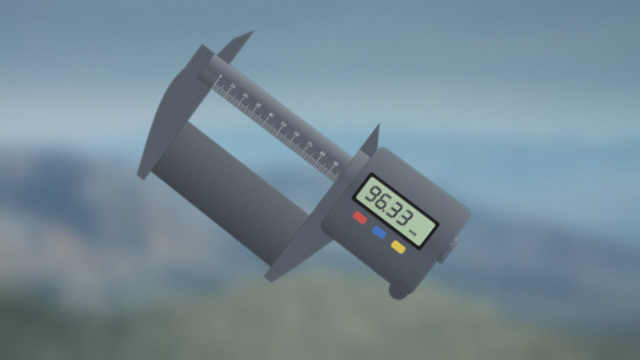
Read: value=96.33 unit=mm
